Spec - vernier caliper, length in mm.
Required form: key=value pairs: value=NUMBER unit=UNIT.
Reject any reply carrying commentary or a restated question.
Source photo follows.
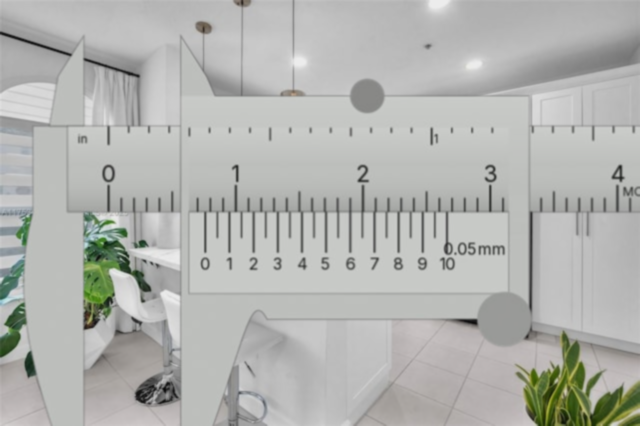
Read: value=7.6 unit=mm
